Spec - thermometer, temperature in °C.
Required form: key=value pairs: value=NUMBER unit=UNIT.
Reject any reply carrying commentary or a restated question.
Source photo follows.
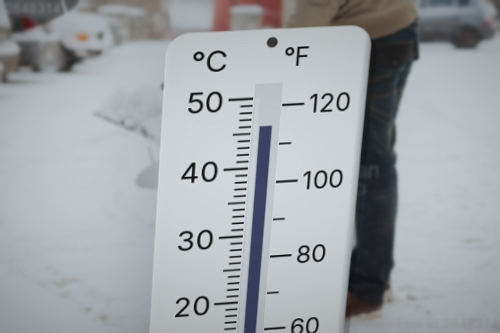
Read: value=46 unit=°C
